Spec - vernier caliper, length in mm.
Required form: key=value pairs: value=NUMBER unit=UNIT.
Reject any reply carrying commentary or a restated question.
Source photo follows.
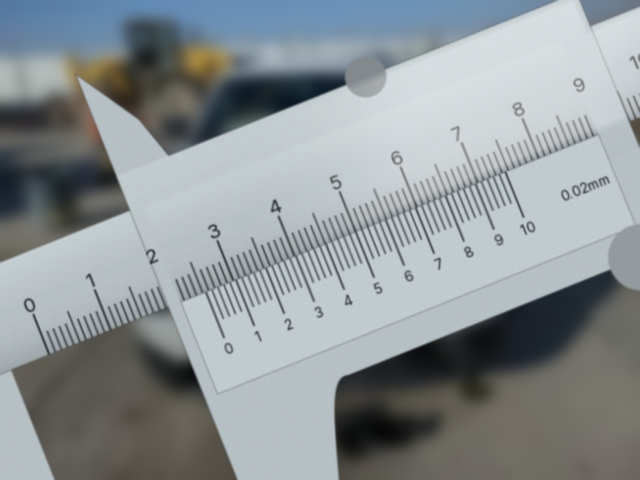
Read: value=25.5 unit=mm
